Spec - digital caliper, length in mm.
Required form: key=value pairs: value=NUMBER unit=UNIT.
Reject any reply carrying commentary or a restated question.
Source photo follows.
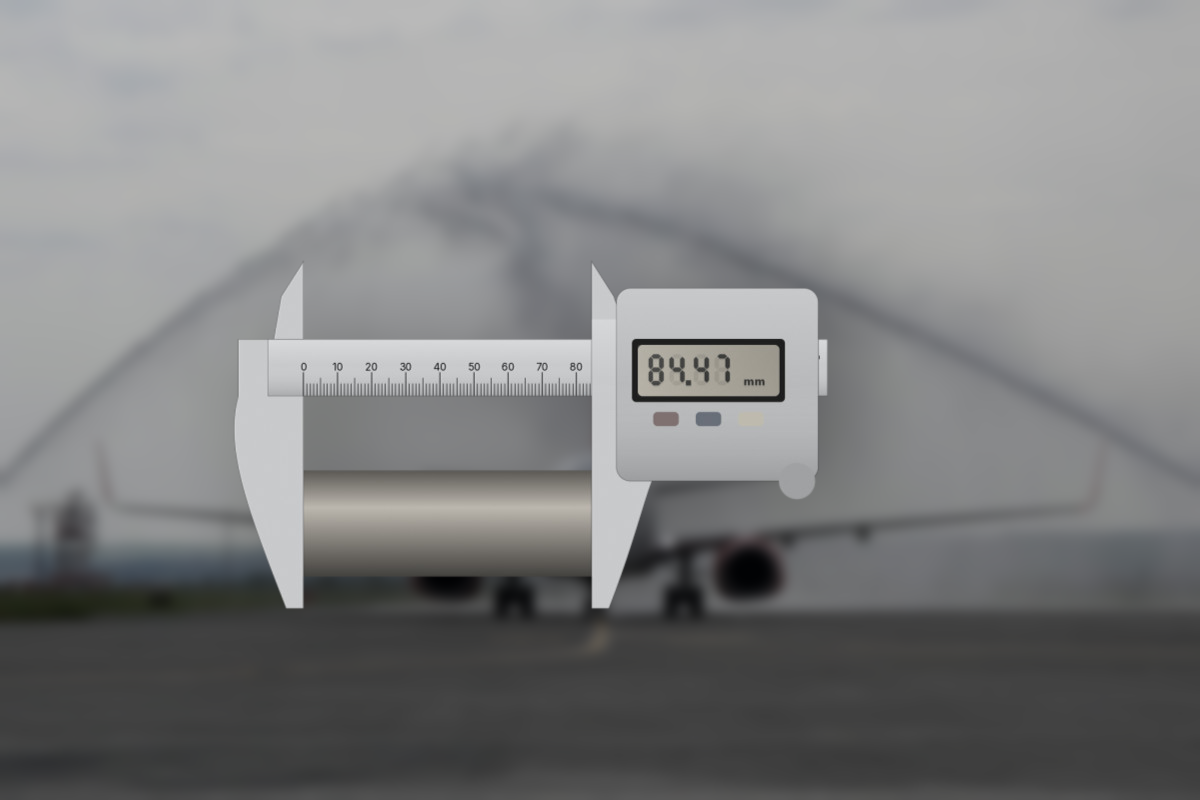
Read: value=84.47 unit=mm
